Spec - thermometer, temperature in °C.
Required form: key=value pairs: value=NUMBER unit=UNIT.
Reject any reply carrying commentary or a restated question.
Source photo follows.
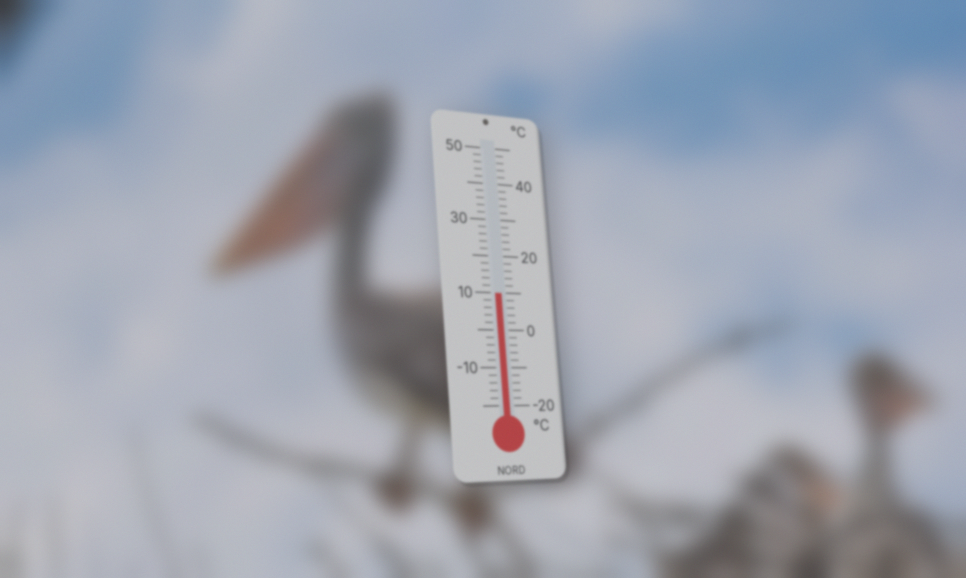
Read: value=10 unit=°C
